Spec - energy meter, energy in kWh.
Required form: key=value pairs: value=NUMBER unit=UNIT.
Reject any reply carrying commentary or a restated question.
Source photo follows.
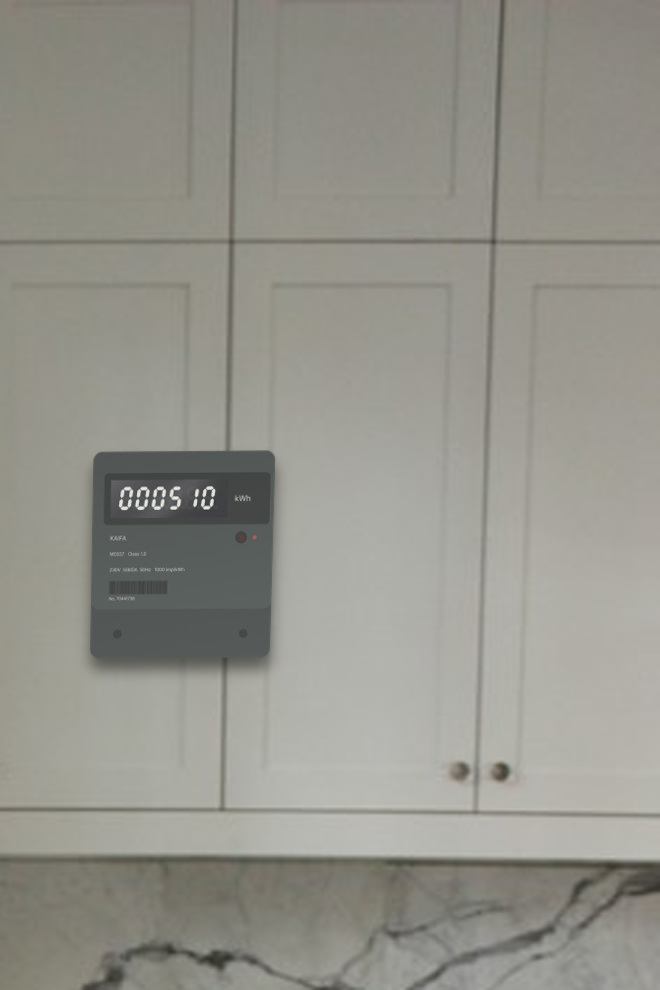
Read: value=510 unit=kWh
